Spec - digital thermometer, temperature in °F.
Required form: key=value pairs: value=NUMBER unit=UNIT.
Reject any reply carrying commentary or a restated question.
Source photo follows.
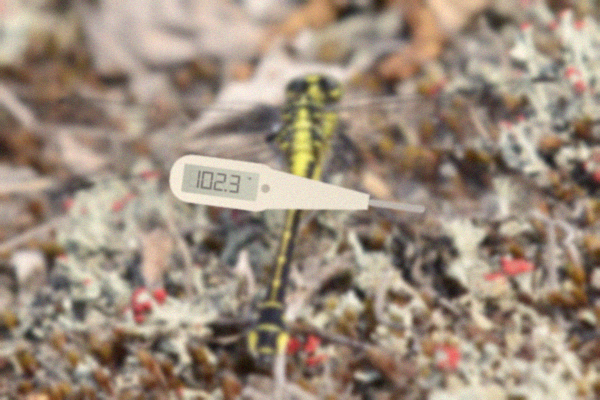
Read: value=102.3 unit=°F
